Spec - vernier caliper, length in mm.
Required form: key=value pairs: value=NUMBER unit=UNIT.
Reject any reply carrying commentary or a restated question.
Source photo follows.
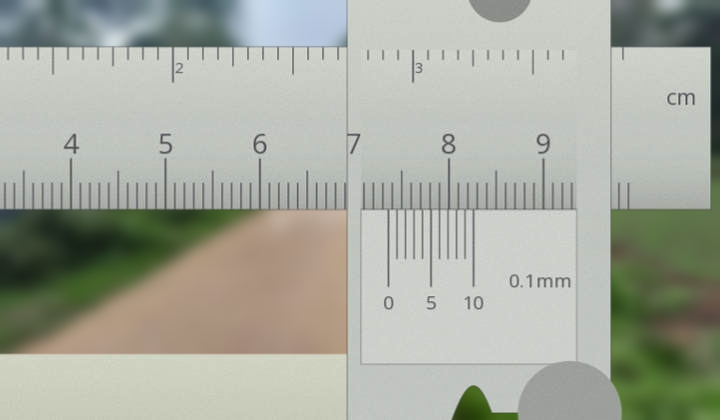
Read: value=73.6 unit=mm
